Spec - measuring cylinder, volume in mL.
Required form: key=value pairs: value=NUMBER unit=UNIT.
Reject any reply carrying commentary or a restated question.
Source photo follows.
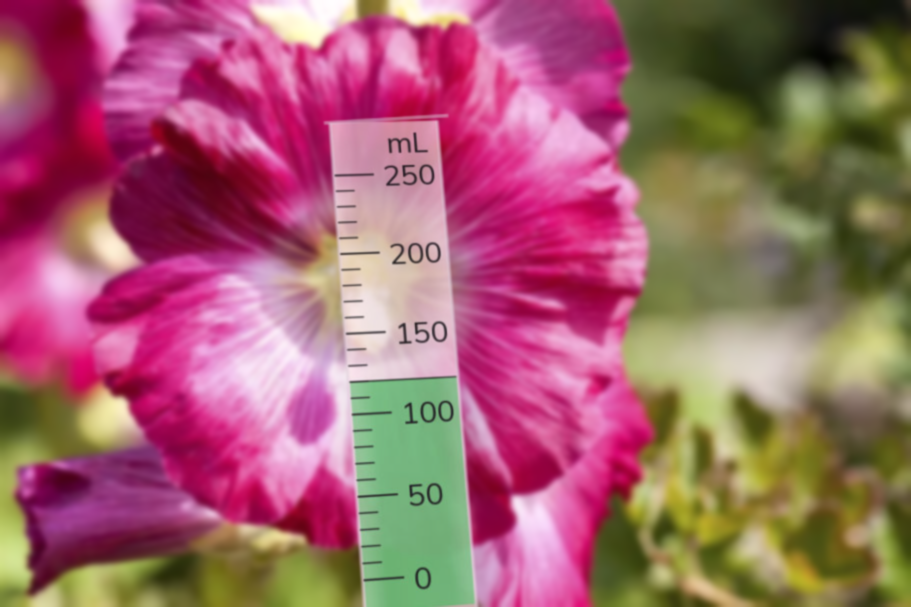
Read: value=120 unit=mL
